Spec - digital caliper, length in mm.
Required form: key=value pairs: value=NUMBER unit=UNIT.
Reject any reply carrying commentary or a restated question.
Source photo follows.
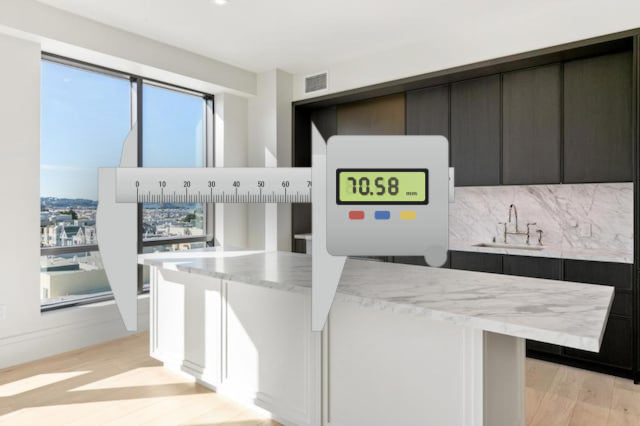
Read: value=70.58 unit=mm
